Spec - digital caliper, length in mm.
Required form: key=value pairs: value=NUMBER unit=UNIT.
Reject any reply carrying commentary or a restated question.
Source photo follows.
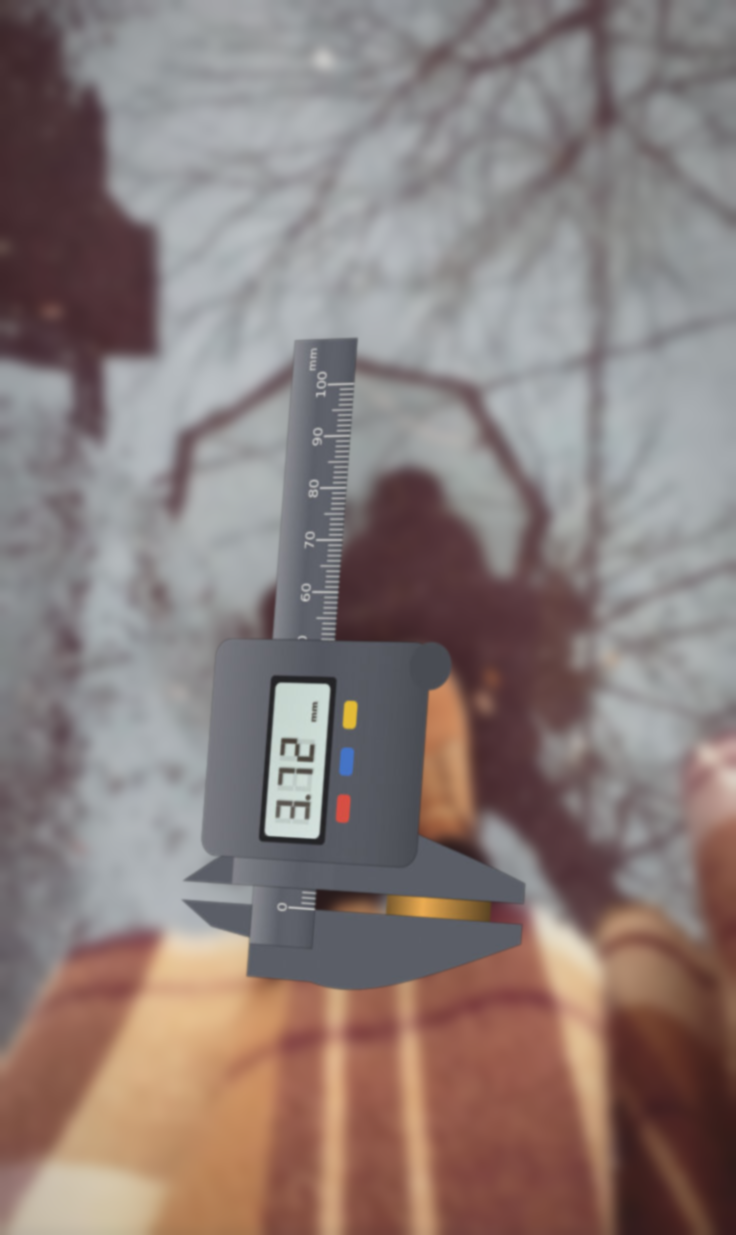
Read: value=3.72 unit=mm
